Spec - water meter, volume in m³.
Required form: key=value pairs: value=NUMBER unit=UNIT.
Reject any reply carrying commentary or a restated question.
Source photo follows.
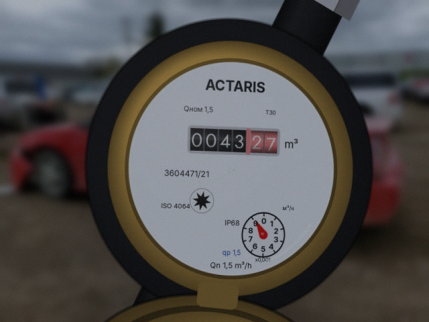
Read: value=43.269 unit=m³
